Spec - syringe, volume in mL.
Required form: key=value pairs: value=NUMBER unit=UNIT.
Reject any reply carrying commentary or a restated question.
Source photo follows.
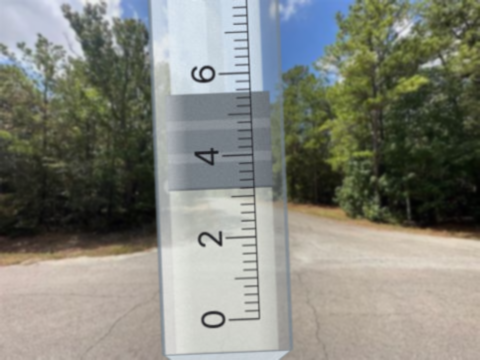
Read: value=3.2 unit=mL
